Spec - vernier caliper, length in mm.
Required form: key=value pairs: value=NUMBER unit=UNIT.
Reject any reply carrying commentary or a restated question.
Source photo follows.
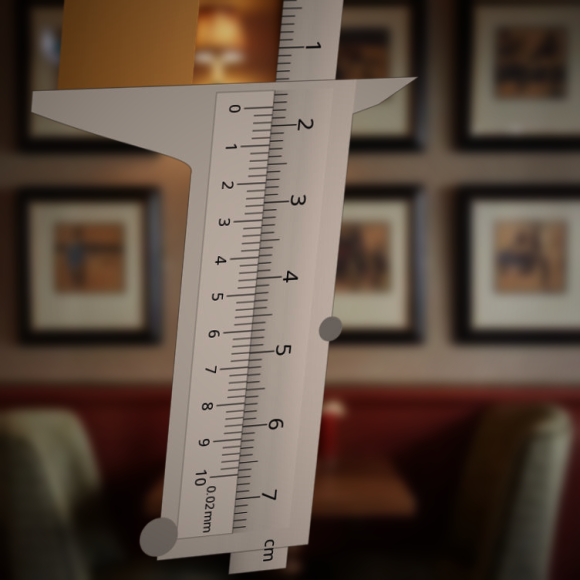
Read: value=17.6 unit=mm
